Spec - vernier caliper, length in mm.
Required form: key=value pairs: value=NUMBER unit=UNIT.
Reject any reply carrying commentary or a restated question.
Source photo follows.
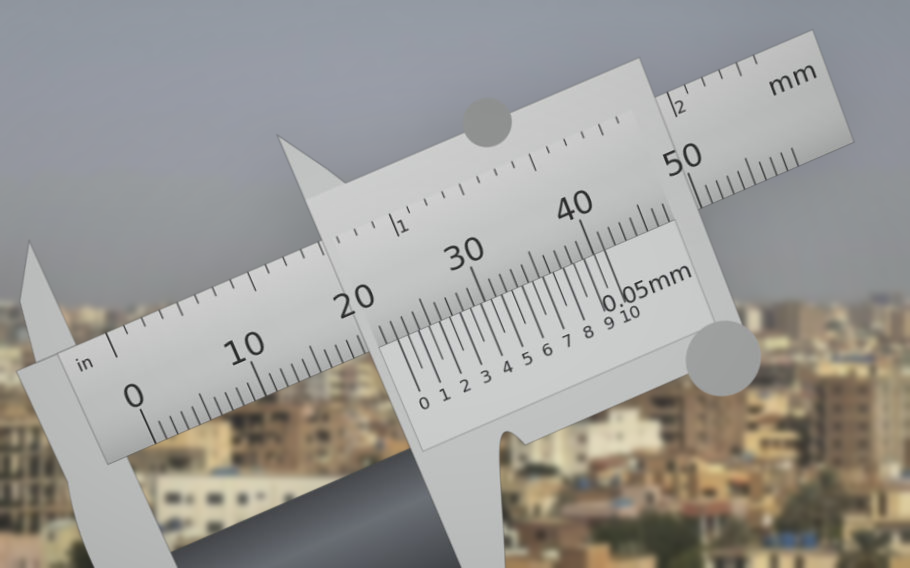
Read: value=22.0 unit=mm
